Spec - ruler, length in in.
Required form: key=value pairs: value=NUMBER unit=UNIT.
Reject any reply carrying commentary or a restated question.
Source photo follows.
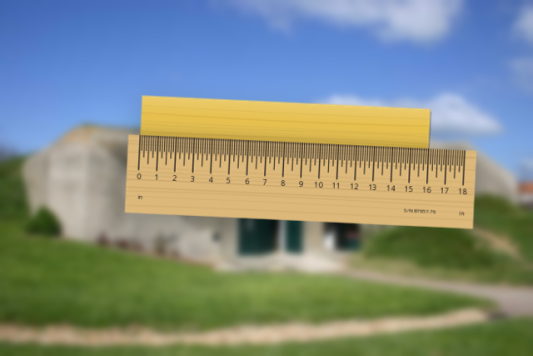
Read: value=16 unit=in
